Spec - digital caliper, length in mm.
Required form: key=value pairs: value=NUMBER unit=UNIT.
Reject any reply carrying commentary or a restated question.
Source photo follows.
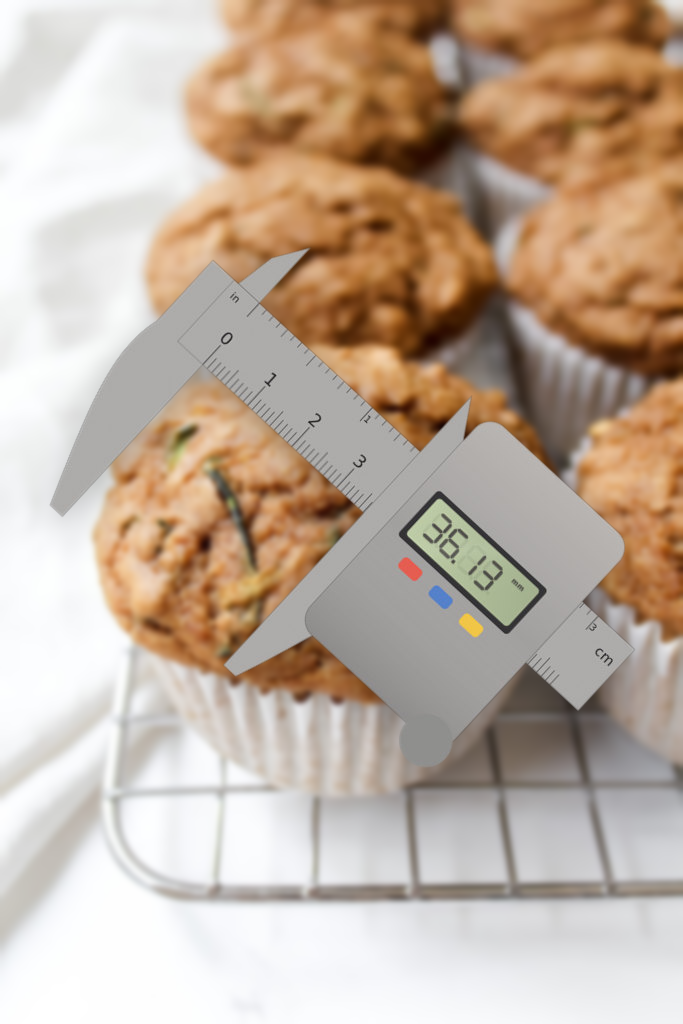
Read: value=36.13 unit=mm
